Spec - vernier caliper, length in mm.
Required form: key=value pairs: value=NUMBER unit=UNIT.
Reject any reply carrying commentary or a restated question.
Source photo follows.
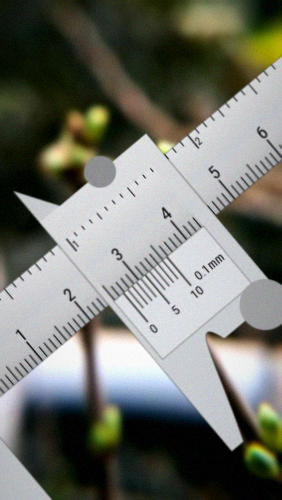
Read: value=26.8 unit=mm
